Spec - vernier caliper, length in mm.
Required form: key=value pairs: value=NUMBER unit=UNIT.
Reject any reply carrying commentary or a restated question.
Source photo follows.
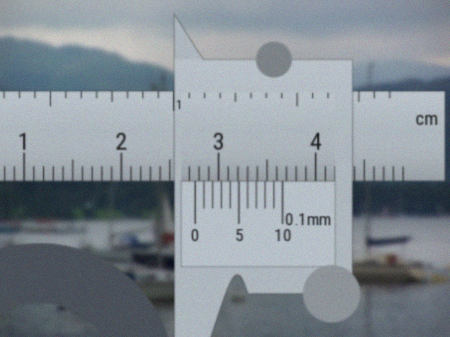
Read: value=27.6 unit=mm
